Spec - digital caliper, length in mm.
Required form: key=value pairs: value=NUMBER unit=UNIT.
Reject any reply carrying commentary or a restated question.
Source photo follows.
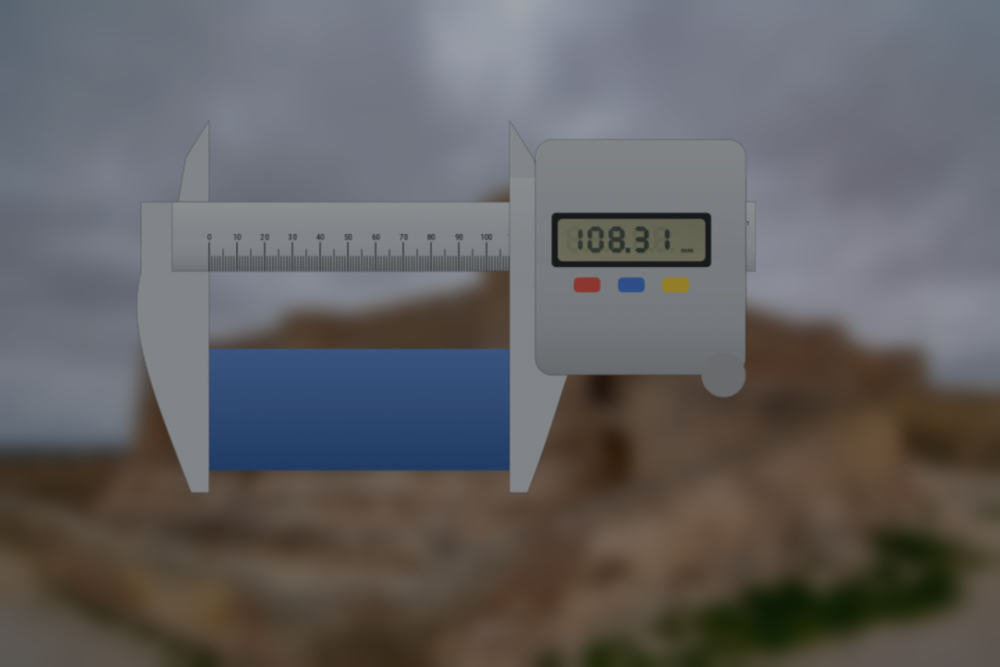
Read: value=108.31 unit=mm
